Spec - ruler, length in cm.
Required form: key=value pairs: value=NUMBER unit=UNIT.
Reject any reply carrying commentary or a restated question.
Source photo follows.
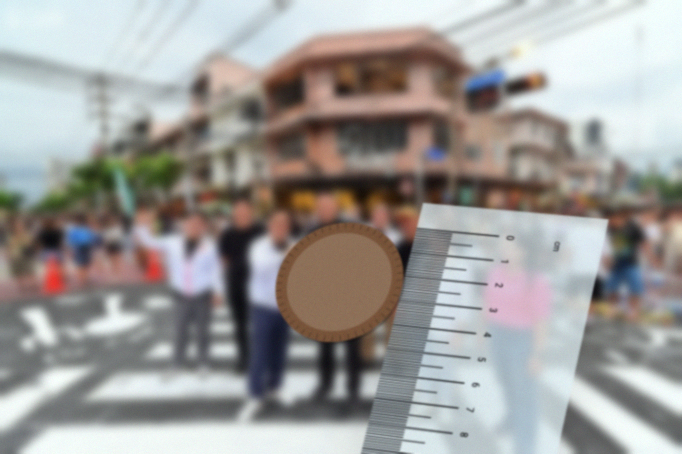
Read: value=5 unit=cm
